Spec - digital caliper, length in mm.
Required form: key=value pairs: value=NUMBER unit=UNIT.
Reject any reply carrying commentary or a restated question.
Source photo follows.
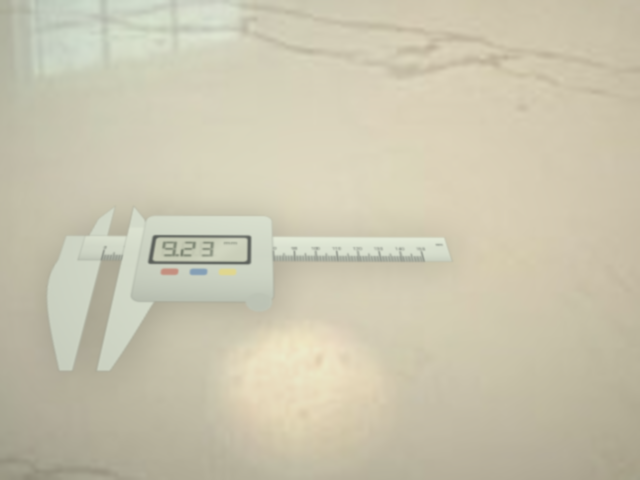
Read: value=9.23 unit=mm
